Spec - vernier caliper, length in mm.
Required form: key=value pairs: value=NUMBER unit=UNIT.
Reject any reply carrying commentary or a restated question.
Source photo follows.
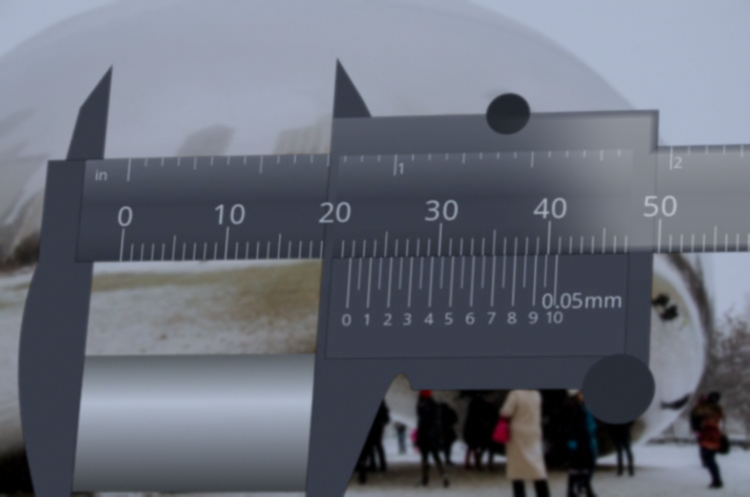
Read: value=21.8 unit=mm
